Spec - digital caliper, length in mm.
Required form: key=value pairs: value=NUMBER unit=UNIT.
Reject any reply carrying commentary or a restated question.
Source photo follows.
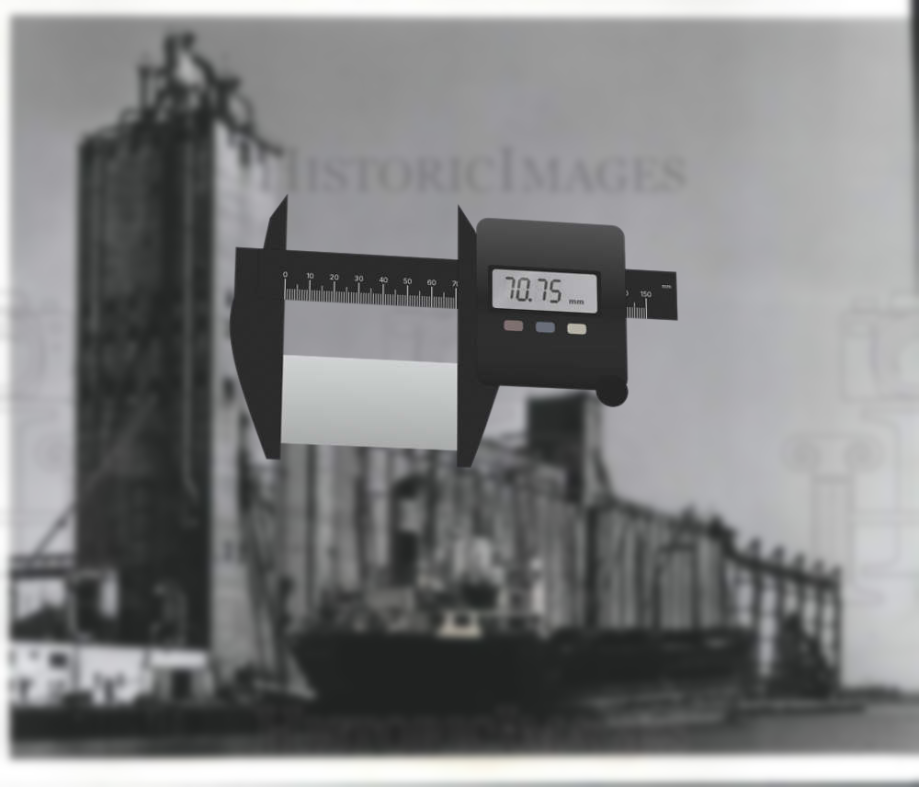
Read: value=70.75 unit=mm
